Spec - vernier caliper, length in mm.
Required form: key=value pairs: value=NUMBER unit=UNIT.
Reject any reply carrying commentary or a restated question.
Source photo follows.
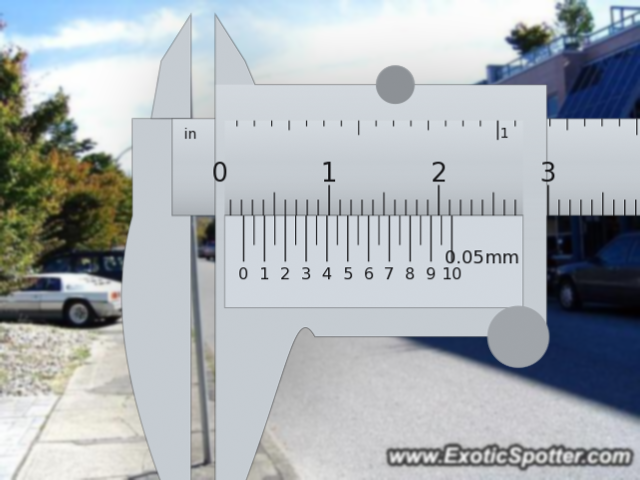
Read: value=2.2 unit=mm
